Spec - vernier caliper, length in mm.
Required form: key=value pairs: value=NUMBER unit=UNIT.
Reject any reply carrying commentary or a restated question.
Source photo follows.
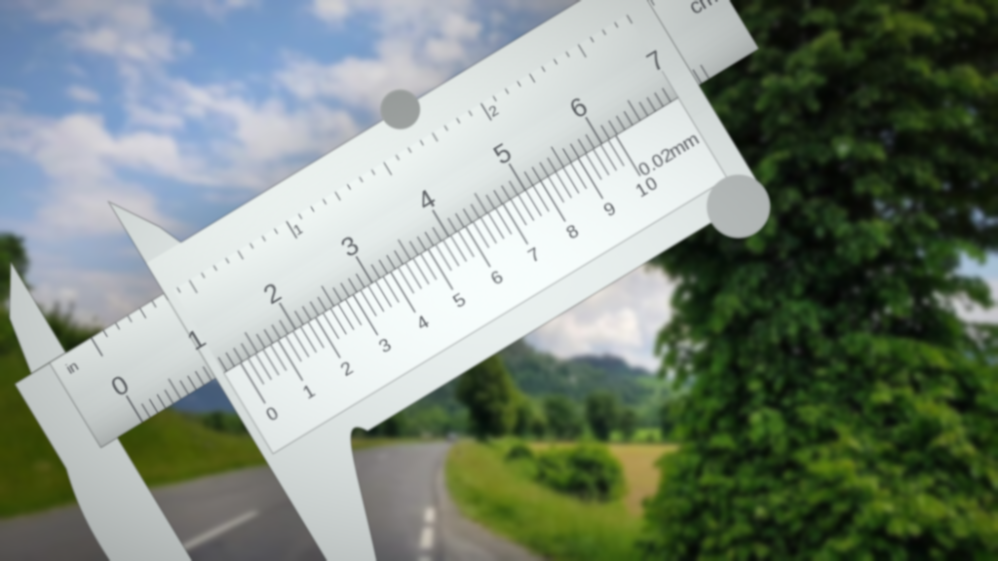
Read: value=12.8 unit=mm
